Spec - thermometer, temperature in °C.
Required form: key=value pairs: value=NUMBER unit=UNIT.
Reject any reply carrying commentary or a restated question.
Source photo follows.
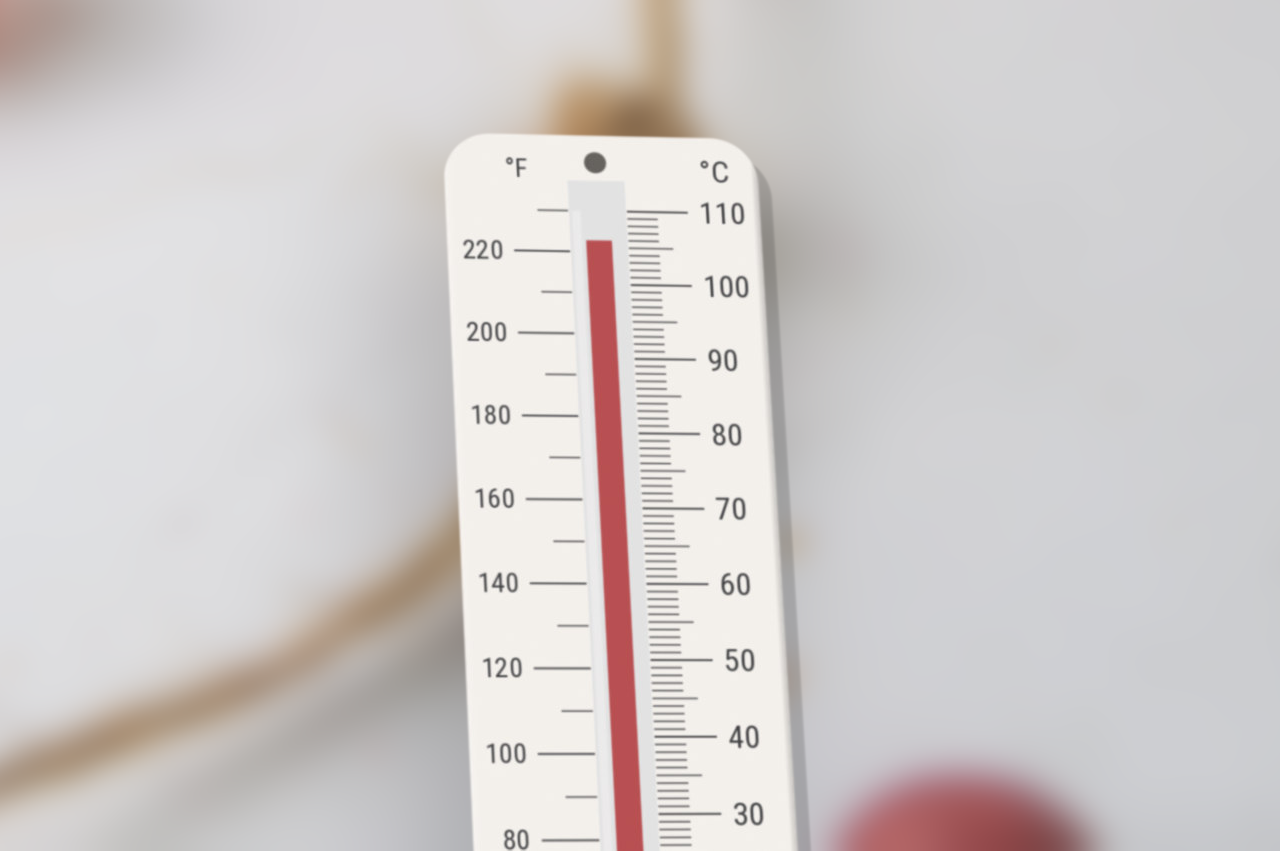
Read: value=106 unit=°C
